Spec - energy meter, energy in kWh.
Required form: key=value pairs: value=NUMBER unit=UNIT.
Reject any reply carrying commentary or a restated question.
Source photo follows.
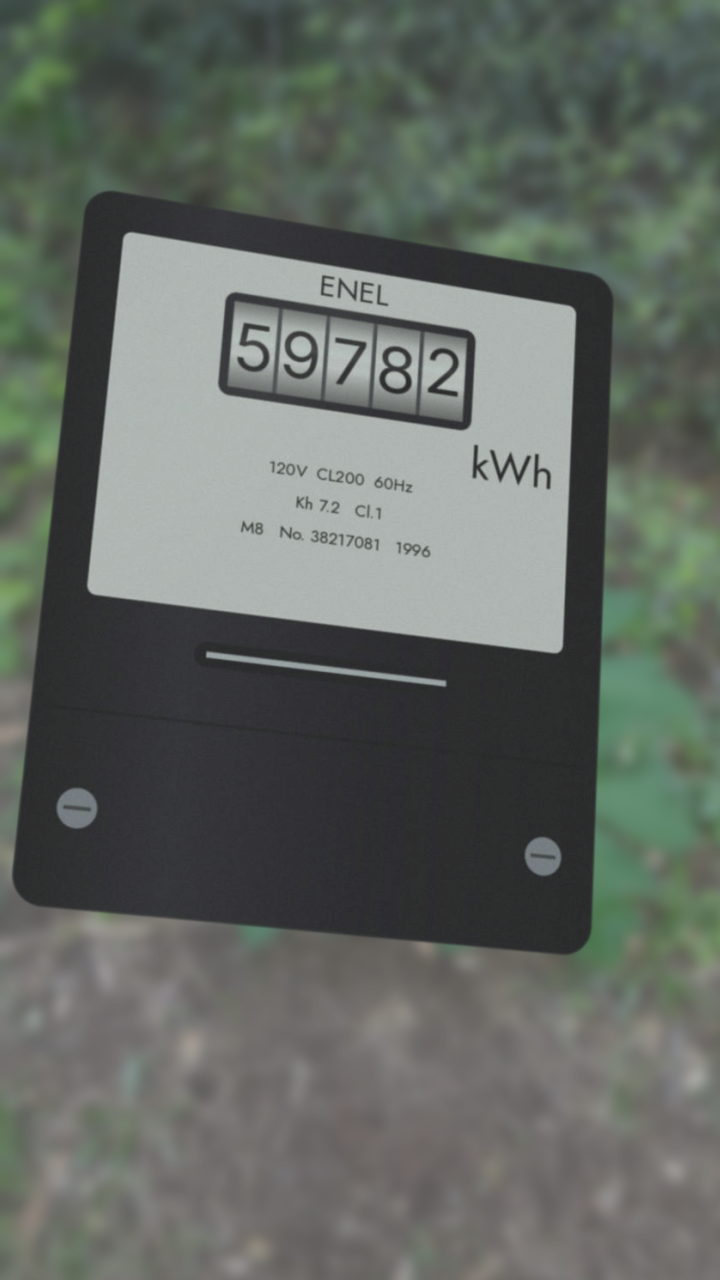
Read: value=59782 unit=kWh
